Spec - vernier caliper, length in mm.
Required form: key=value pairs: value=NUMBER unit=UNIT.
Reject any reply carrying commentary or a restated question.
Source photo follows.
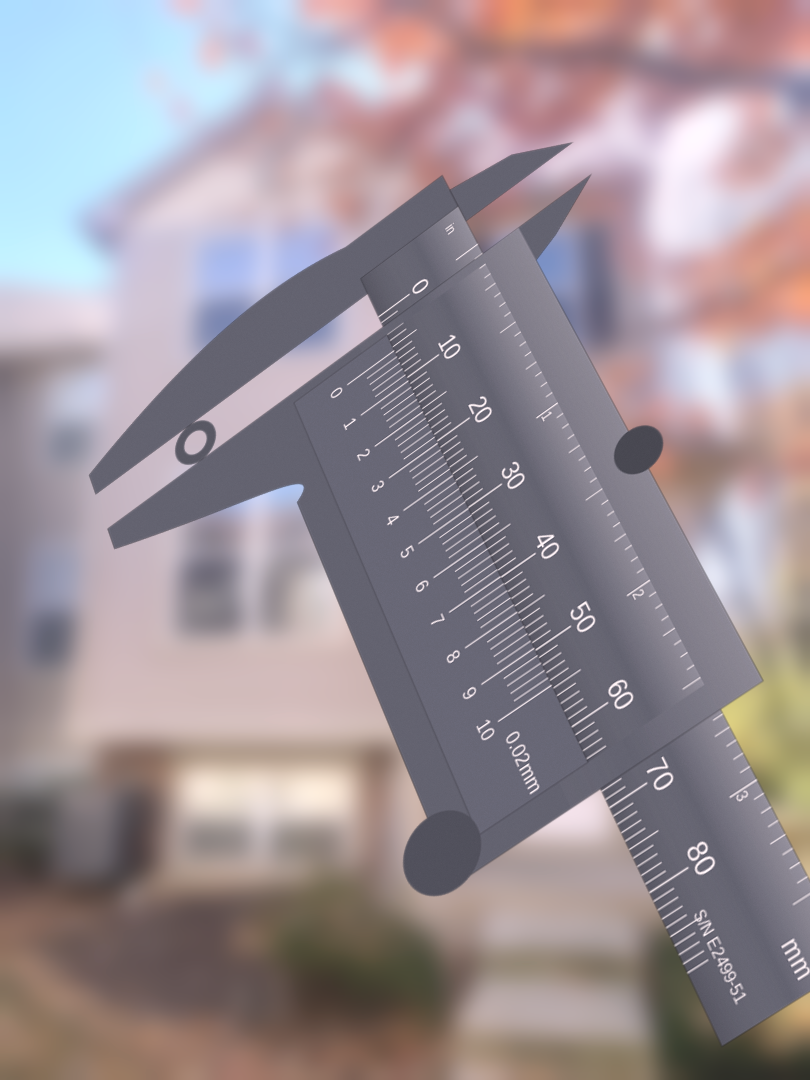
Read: value=5.6 unit=mm
